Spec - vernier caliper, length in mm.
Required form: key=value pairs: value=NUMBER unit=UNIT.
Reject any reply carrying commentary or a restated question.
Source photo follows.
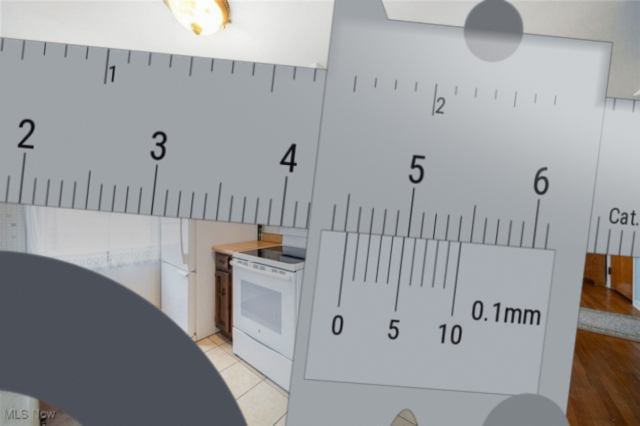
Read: value=45.2 unit=mm
